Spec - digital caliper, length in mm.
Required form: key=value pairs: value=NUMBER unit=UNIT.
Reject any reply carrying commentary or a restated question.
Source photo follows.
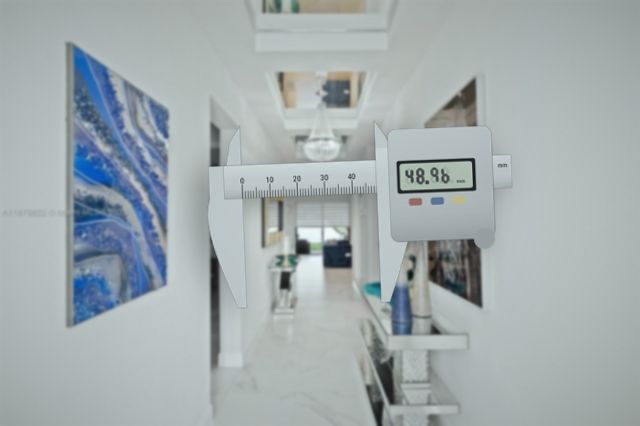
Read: value=48.96 unit=mm
